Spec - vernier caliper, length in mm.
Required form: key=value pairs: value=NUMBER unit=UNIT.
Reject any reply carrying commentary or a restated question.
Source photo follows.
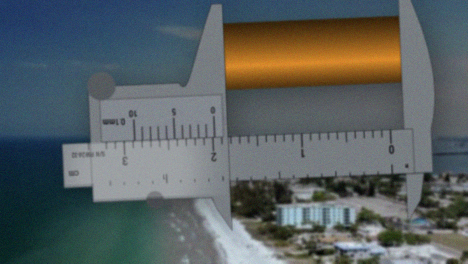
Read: value=19.8 unit=mm
